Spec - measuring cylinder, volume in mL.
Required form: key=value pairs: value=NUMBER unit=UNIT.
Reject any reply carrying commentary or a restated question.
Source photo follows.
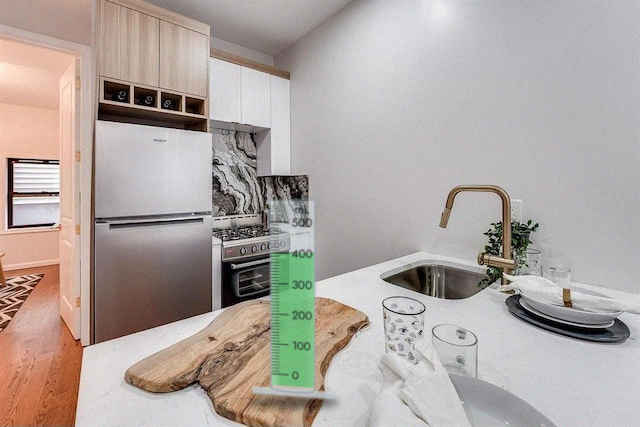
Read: value=400 unit=mL
